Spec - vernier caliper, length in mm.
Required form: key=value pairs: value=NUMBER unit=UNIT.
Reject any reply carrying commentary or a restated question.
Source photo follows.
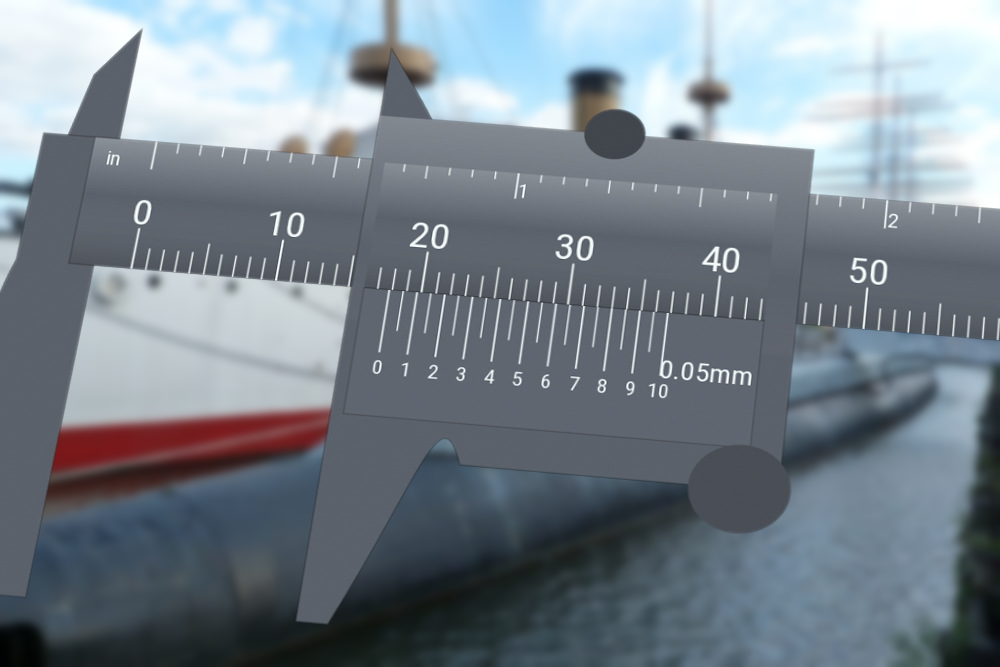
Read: value=17.8 unit=mm
